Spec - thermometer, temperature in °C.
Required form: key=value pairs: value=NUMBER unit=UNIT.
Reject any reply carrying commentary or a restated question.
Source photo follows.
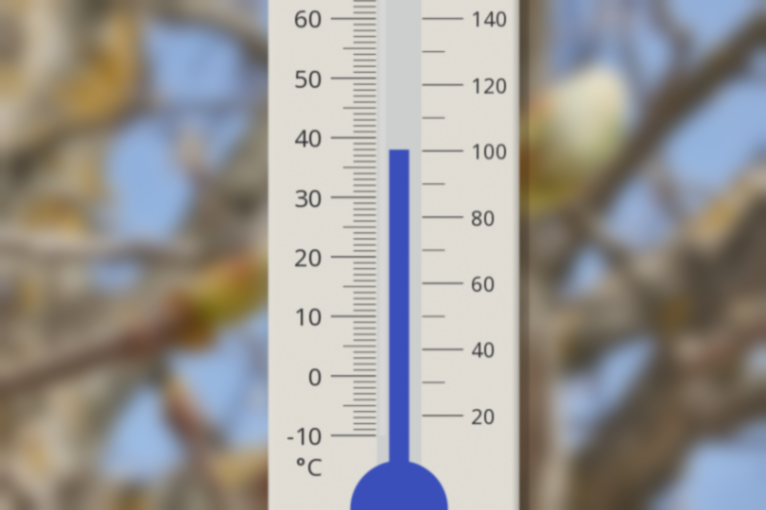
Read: value=38 unit=°C
